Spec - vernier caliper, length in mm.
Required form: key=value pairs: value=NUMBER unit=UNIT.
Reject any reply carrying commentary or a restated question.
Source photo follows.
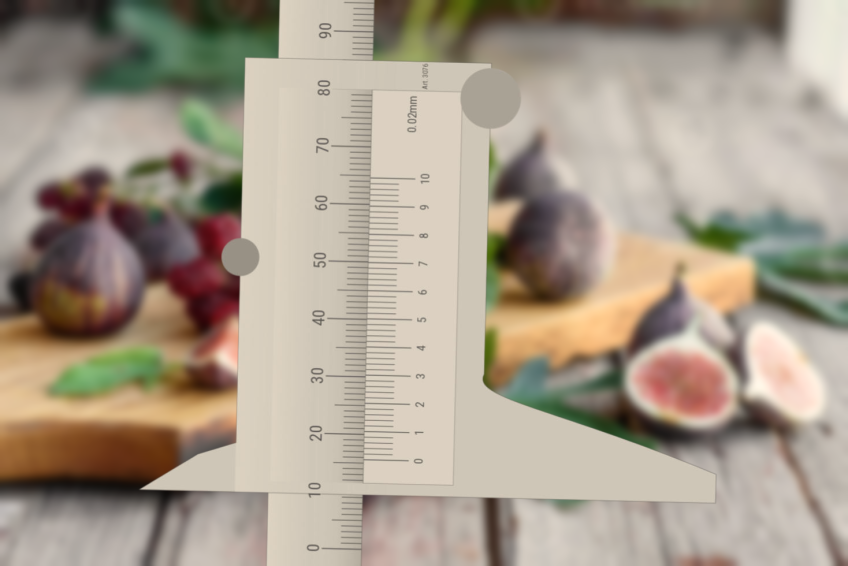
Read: value=15.6 unit=mm
